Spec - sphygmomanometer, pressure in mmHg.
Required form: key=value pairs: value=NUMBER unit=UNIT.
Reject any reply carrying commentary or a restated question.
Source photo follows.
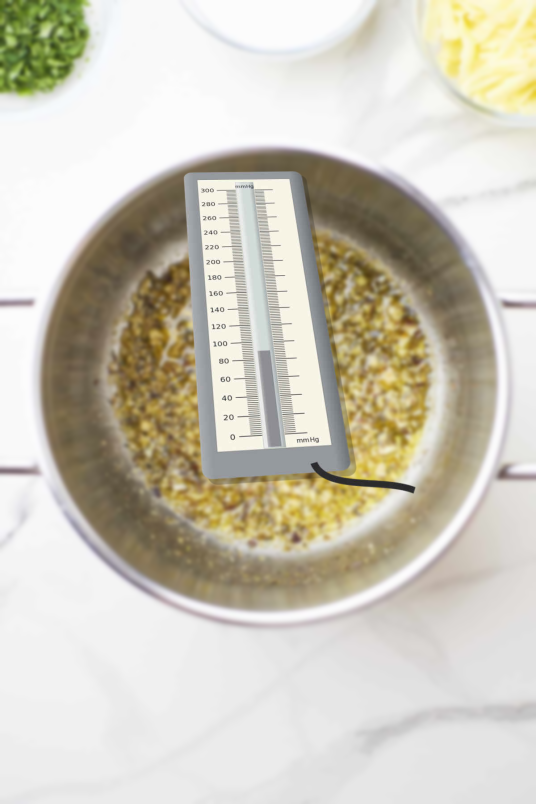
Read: value=90 unit=mmHg
